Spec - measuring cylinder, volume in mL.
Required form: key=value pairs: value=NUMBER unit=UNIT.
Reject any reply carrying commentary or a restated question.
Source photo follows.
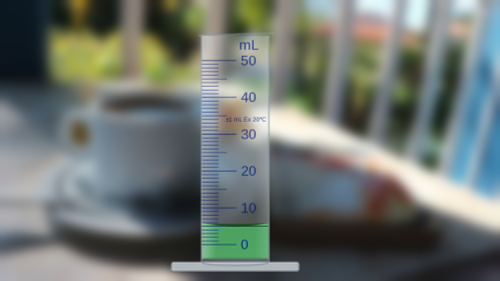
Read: value=5 unit=mL
